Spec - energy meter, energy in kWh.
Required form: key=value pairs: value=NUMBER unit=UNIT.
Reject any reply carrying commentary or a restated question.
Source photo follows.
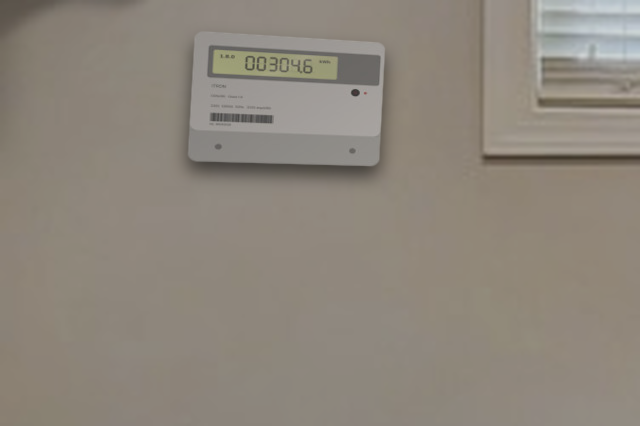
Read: value=304.6 unit=kWh
